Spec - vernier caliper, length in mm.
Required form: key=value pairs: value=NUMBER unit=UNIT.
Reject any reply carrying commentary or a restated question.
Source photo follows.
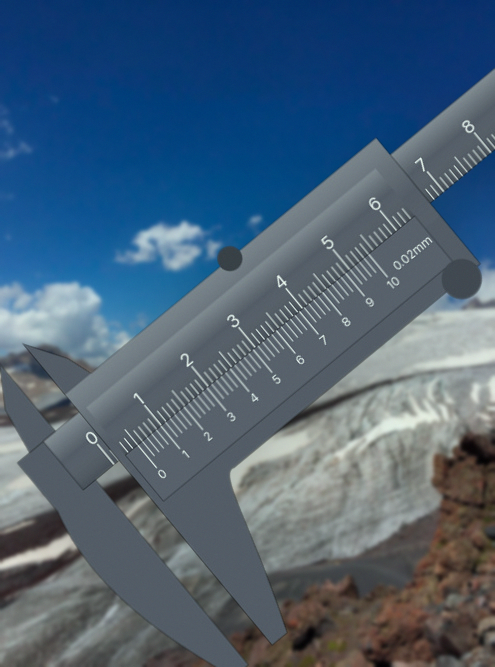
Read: value=5.0 unit=mm
